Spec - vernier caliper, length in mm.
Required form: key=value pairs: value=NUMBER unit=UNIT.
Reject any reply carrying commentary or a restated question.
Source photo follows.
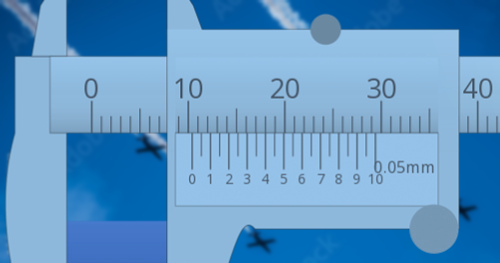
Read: value=10.4 unit=mm
